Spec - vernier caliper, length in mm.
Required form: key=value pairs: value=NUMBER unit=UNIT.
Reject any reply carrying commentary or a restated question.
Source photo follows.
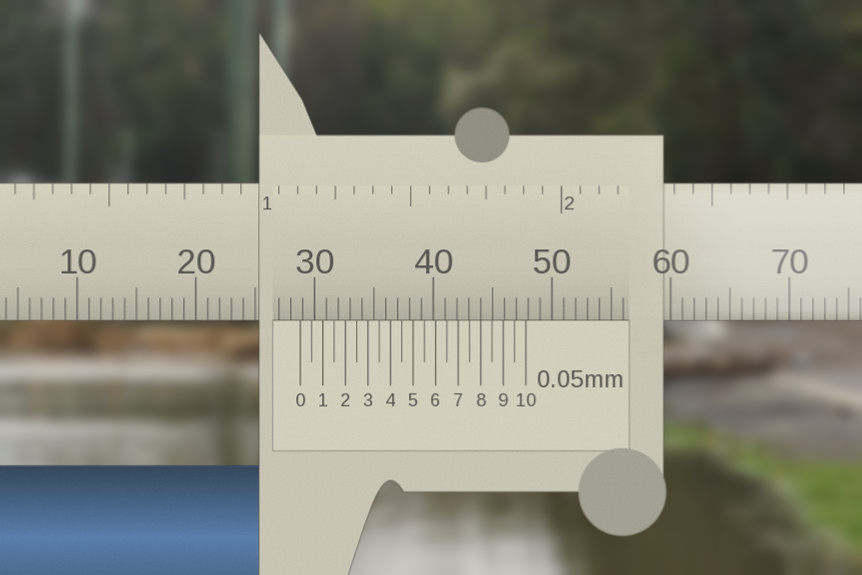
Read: value=28.8 unit=mm
